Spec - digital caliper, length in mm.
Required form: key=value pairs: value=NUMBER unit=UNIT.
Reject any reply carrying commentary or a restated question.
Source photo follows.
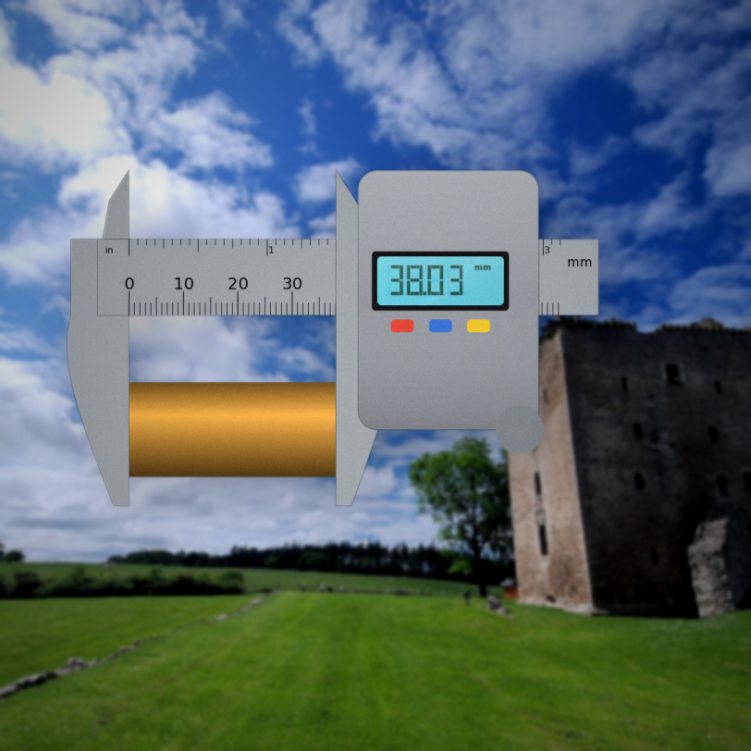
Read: value=38.03 unit=mm
